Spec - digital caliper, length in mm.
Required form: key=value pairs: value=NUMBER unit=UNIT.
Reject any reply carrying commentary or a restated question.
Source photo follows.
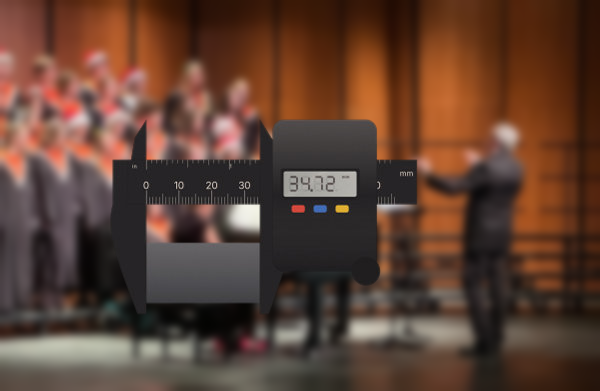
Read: value=34.72 unit=mm
